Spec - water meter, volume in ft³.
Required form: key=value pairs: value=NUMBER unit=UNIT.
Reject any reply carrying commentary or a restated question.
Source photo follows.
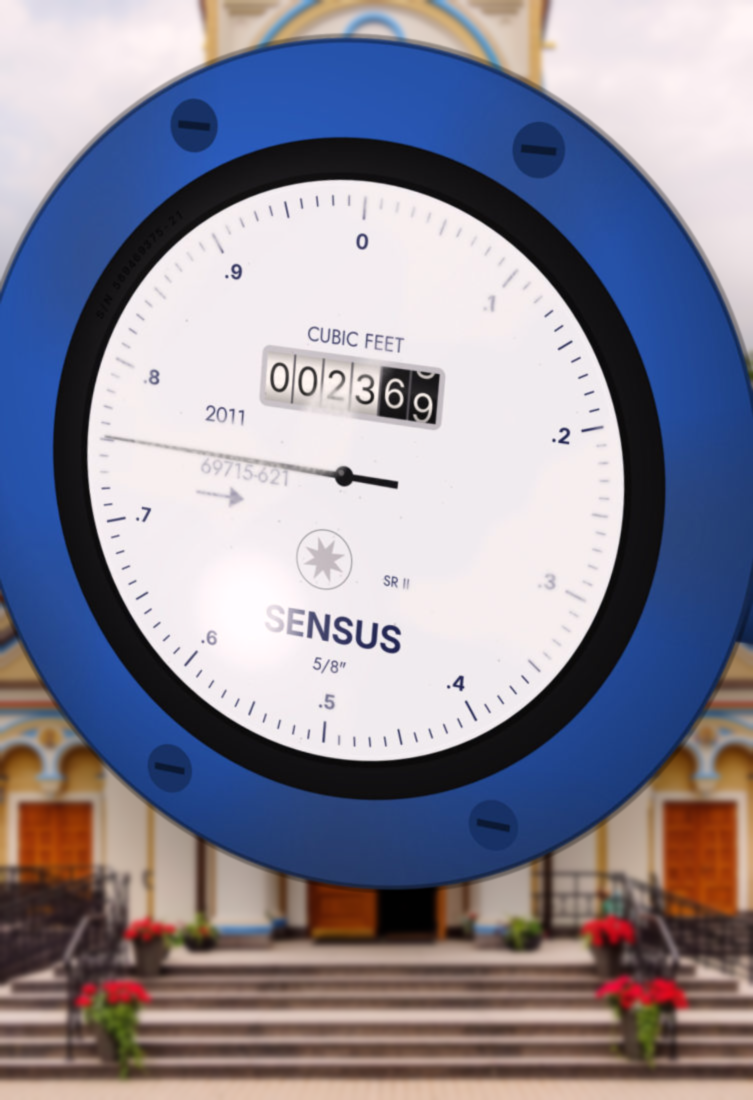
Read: value=2368.75 unit=ft³
